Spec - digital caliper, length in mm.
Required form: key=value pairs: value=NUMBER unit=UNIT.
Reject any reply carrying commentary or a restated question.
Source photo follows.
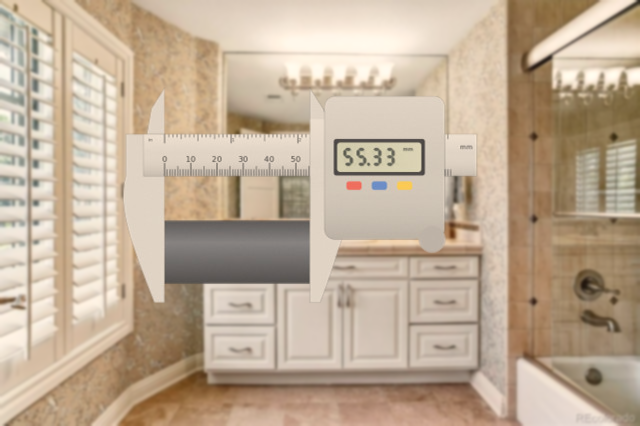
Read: value=55.33 unit=mm
